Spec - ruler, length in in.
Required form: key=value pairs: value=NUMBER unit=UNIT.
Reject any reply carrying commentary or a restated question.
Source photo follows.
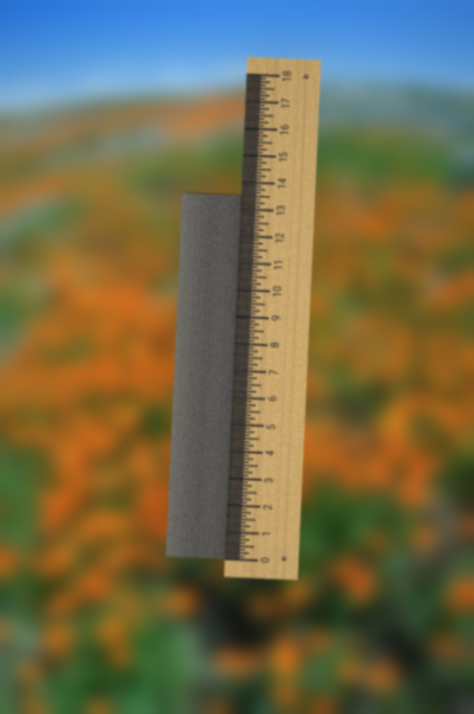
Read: value=13.5 unit=in
